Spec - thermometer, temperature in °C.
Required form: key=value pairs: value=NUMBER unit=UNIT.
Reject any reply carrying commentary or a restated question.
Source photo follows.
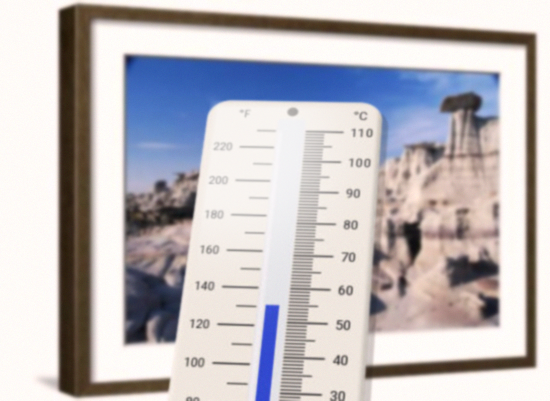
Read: value=55 unit=°C
